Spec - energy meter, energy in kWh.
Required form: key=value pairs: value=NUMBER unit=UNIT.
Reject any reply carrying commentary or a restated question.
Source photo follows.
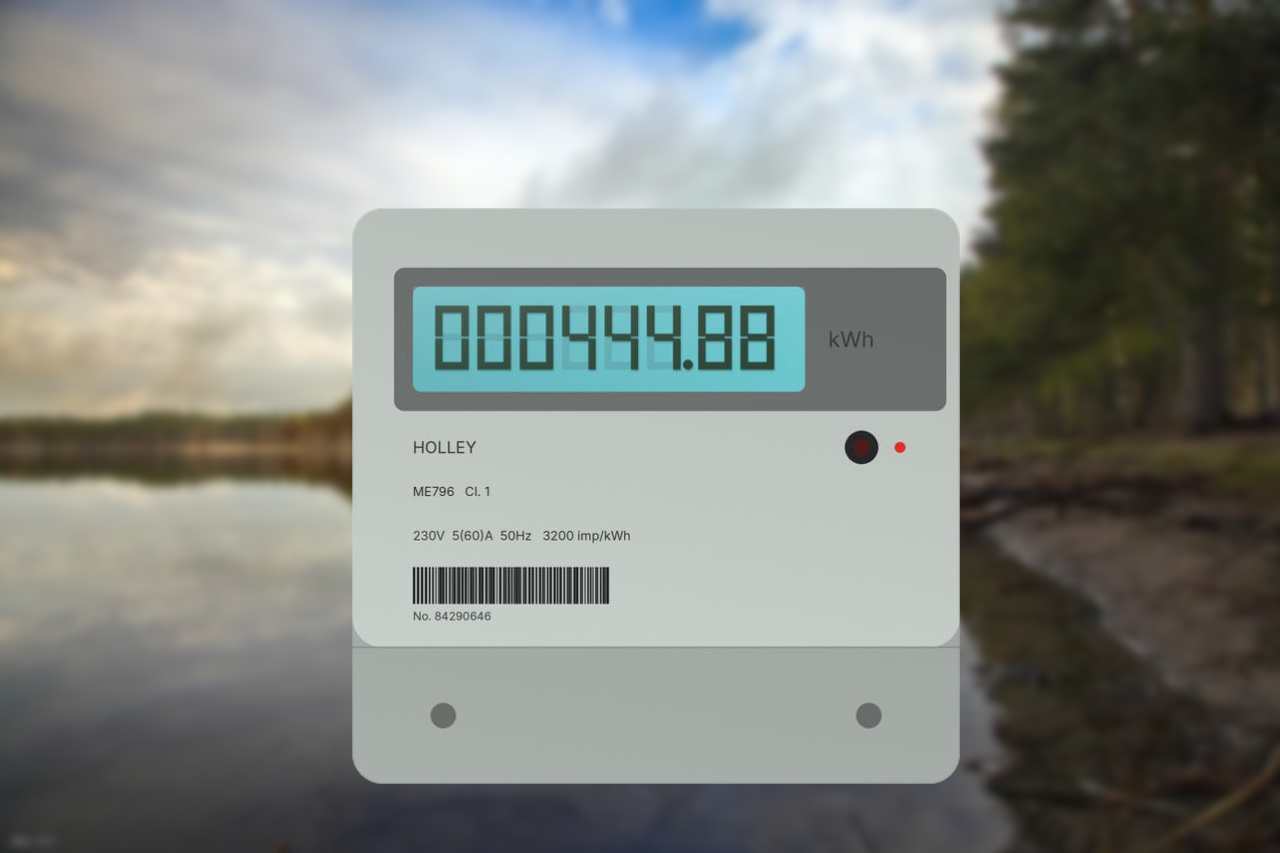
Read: value=444.88 unit=kWh
